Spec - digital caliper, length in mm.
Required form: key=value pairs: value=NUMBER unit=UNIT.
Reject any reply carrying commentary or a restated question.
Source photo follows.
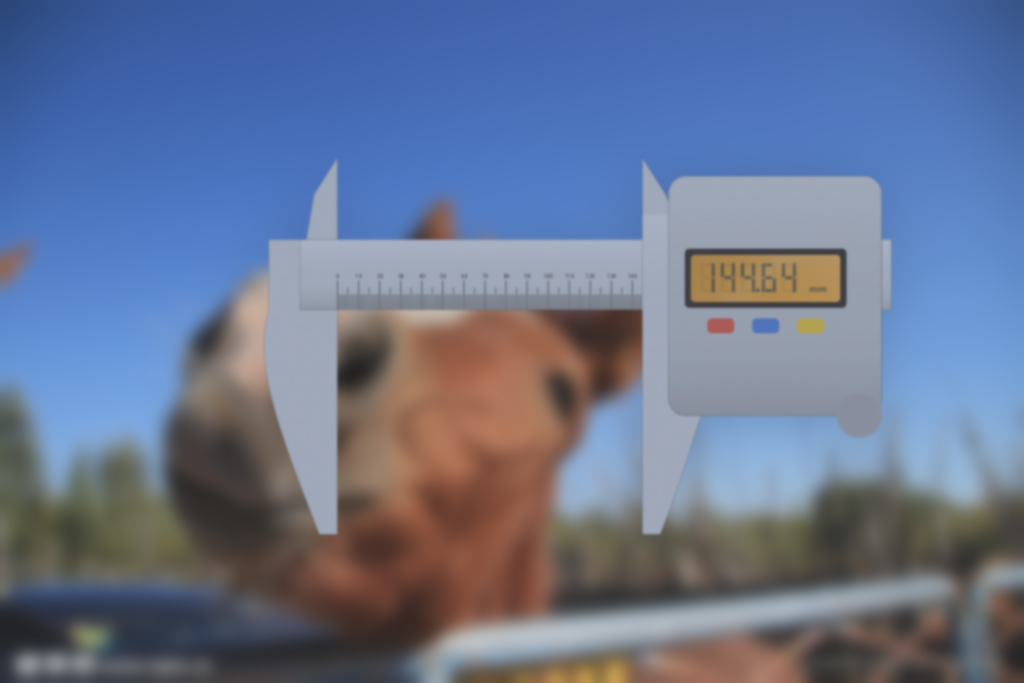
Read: value=144.64 unit=mm
